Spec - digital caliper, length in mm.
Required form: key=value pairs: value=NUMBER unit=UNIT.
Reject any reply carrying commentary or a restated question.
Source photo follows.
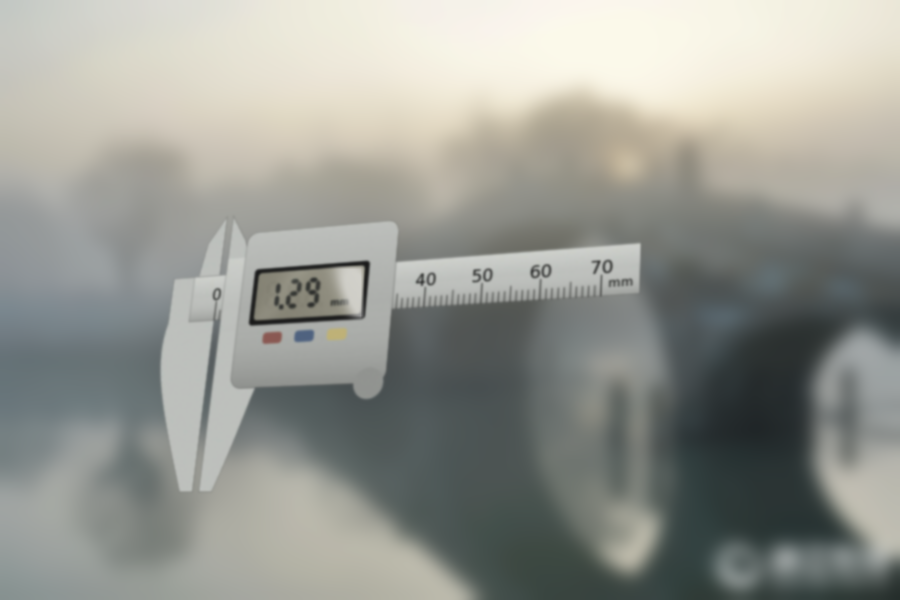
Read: value=1.29 unit=mm
